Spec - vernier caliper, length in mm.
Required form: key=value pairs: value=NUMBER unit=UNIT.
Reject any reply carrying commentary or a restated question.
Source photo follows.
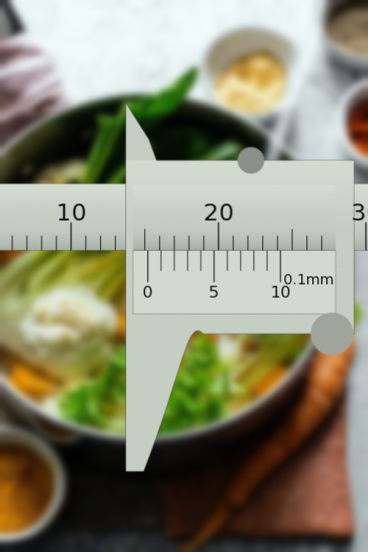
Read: value=15.2 unit=mm
